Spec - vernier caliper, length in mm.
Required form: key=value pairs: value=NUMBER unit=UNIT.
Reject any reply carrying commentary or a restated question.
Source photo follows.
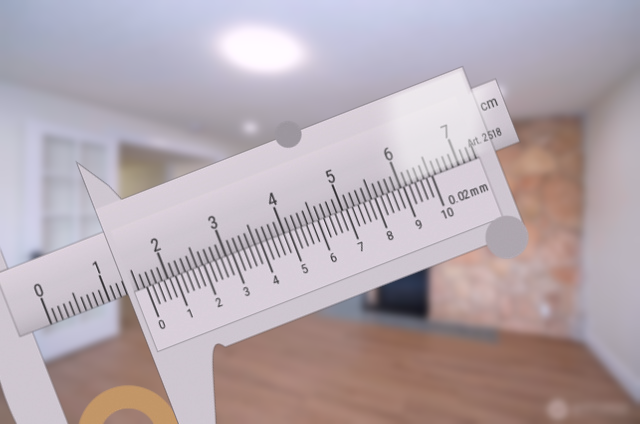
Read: value=16.4 unit=mm
